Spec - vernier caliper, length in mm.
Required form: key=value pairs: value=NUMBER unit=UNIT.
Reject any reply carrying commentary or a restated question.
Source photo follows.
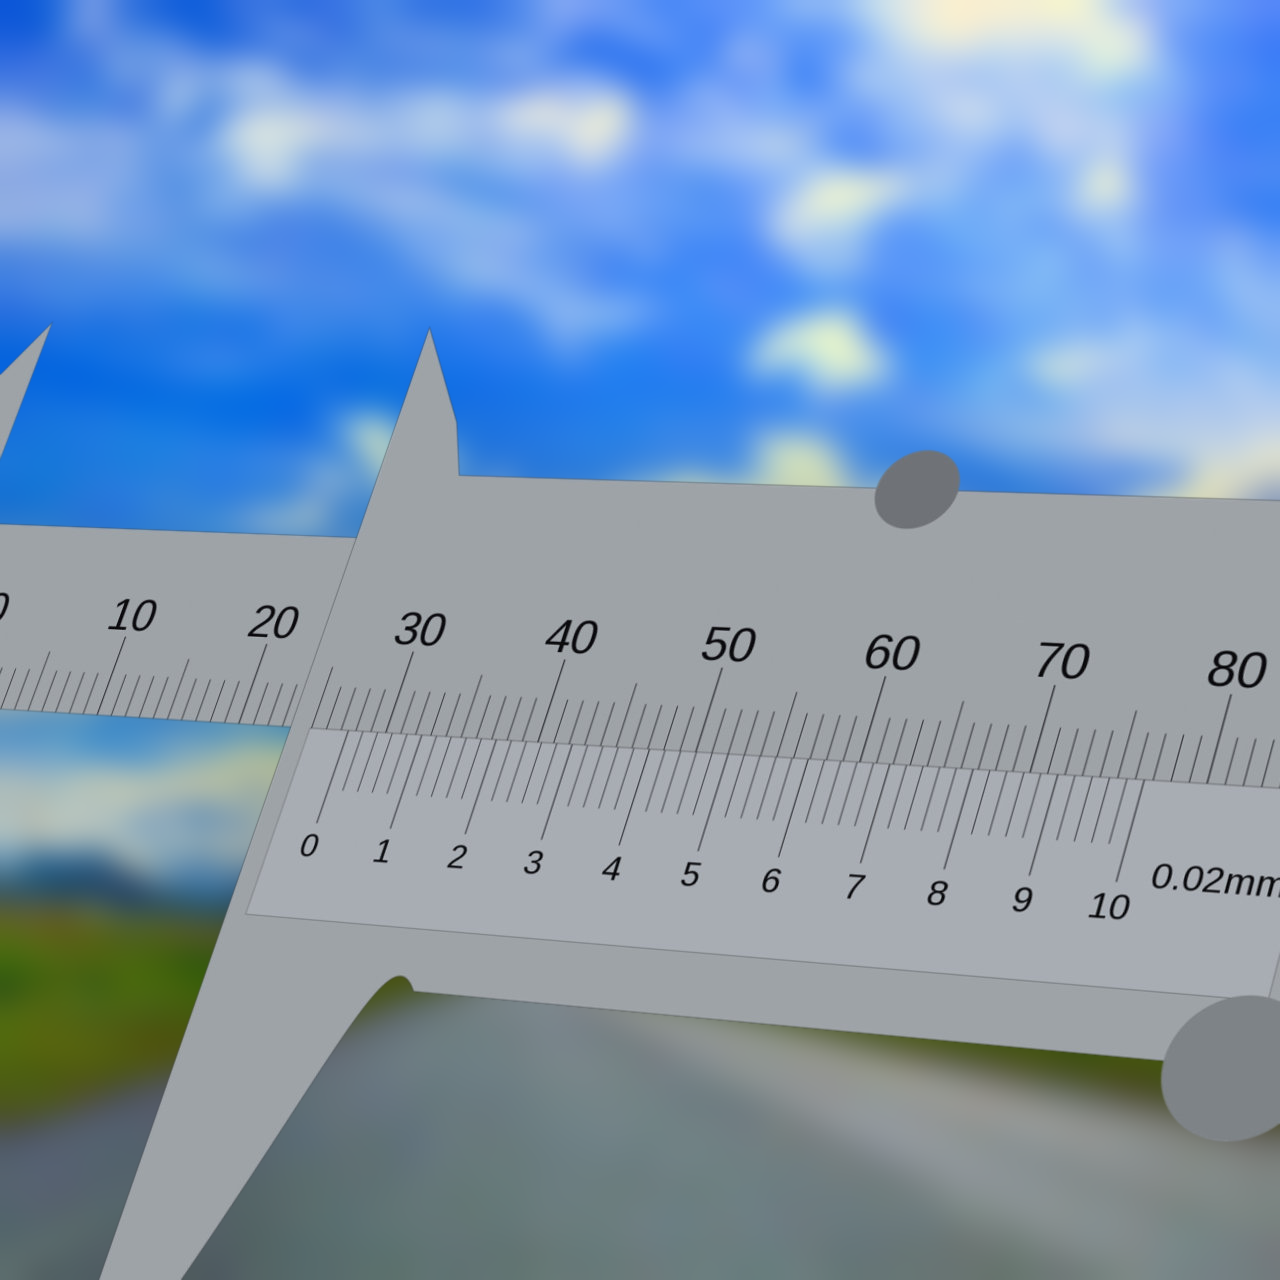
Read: value=27.5 unit=mm
